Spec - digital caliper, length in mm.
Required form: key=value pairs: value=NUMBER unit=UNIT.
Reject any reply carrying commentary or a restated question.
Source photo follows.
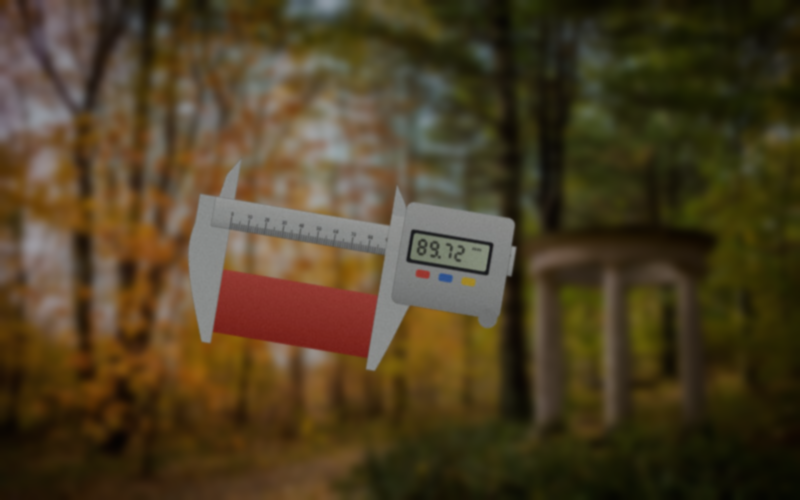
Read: value=89.72 unit=mm
